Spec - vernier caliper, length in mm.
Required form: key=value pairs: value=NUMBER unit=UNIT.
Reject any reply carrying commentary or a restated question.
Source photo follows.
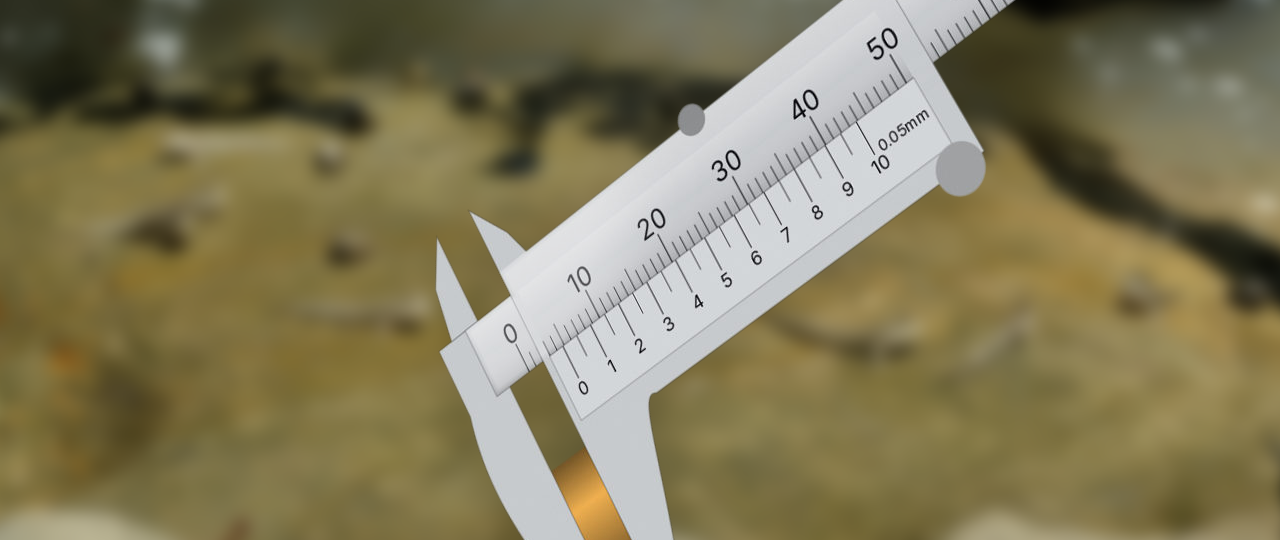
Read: value=4.8 unit=mm
